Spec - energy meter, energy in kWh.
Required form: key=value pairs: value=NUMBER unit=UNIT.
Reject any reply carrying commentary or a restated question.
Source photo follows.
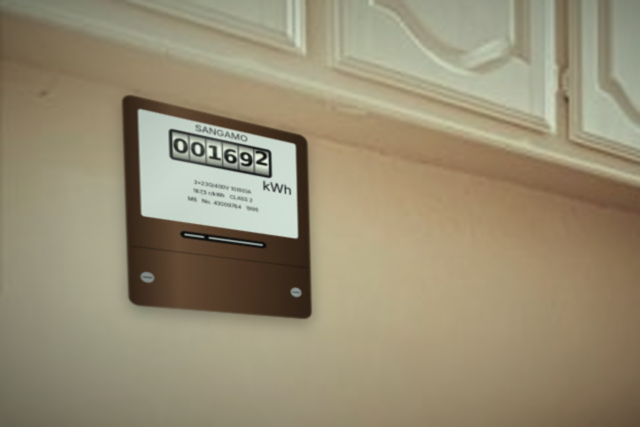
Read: value=1692 unit=kWh
